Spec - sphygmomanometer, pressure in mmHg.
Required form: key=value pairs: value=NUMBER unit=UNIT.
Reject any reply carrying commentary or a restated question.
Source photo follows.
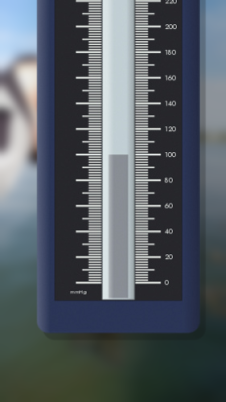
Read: value=100 unit=mmHg
